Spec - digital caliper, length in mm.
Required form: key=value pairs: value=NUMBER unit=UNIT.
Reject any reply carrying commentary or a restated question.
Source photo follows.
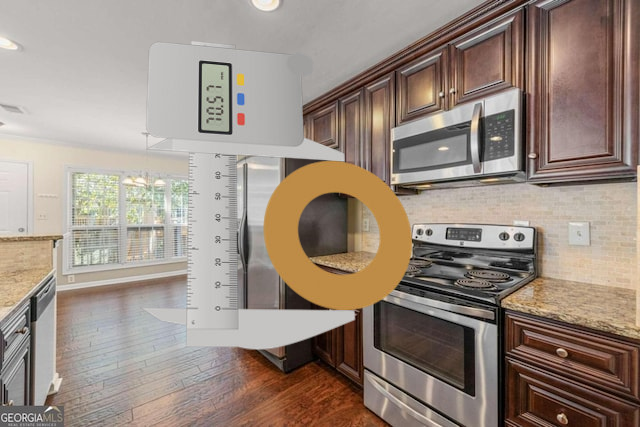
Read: value=70.57 unit=mm
